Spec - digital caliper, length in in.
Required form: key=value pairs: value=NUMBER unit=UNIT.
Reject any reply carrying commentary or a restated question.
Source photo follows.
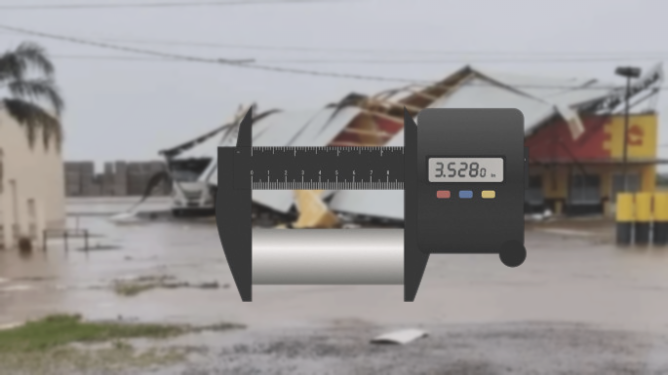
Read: value=3.5280 unit=in
